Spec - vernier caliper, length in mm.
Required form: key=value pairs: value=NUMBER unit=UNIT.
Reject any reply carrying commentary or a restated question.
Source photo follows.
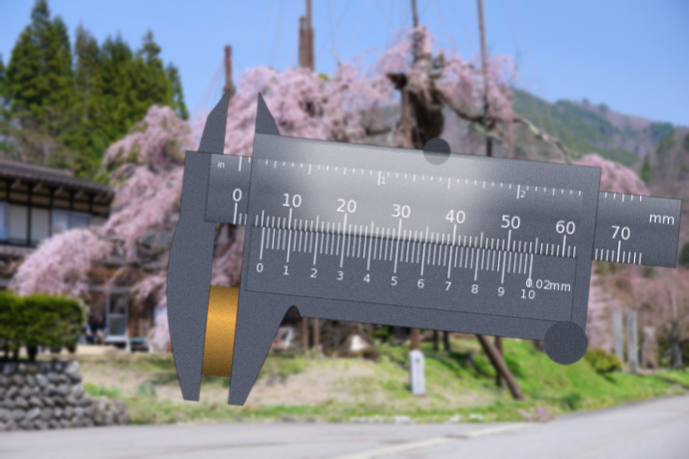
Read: value=5.4 unit=mm
